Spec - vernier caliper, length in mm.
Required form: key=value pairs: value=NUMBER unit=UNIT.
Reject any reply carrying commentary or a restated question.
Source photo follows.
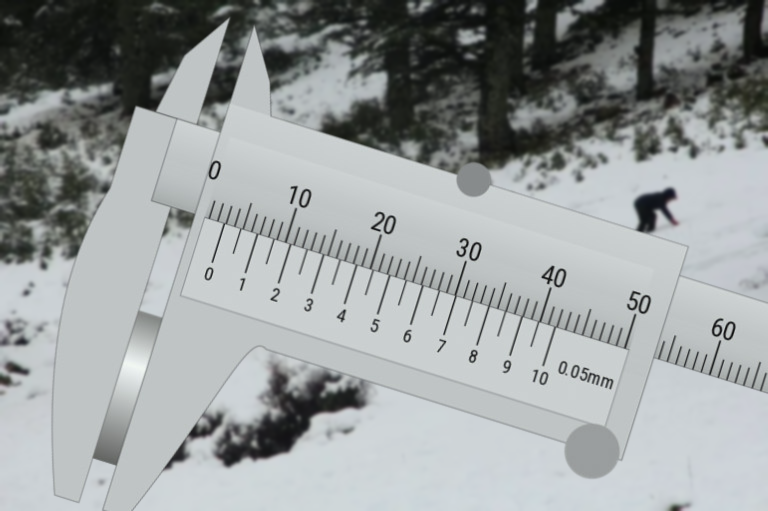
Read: value=2.8 unit=mm
